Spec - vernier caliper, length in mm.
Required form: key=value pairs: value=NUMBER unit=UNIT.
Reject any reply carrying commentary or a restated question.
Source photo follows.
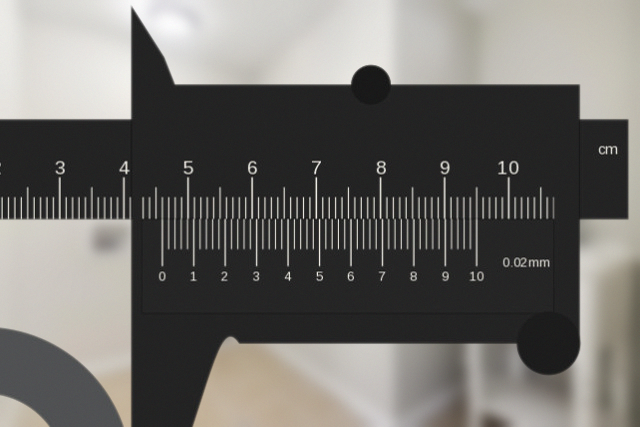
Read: value=46.0 unit=mm
